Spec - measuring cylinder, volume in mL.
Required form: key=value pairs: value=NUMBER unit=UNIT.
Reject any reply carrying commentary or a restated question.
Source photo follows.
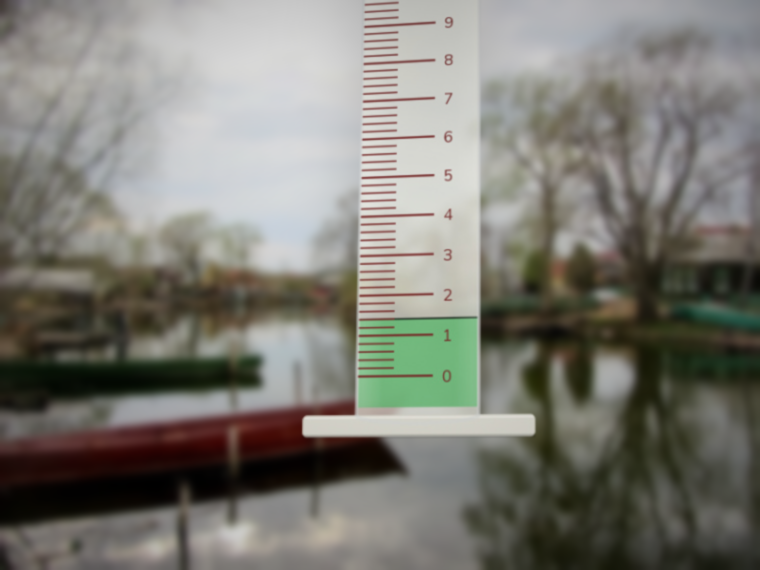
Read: value=1.4 unit=mL
